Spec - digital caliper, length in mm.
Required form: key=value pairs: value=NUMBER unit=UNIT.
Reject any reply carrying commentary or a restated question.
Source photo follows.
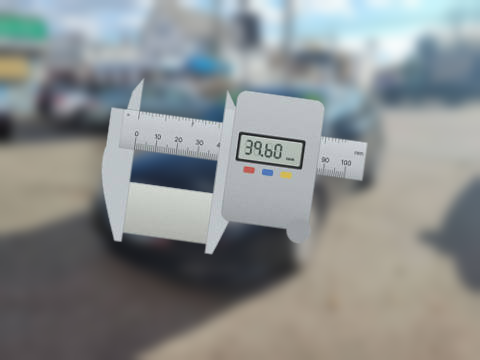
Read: value=39.60 unit=mm
